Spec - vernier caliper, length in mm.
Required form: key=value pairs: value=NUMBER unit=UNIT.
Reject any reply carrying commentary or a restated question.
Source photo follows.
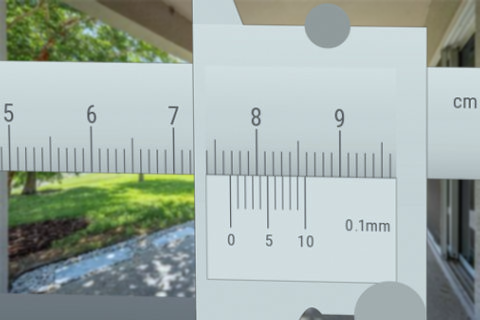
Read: value=76.8 unit=mm
